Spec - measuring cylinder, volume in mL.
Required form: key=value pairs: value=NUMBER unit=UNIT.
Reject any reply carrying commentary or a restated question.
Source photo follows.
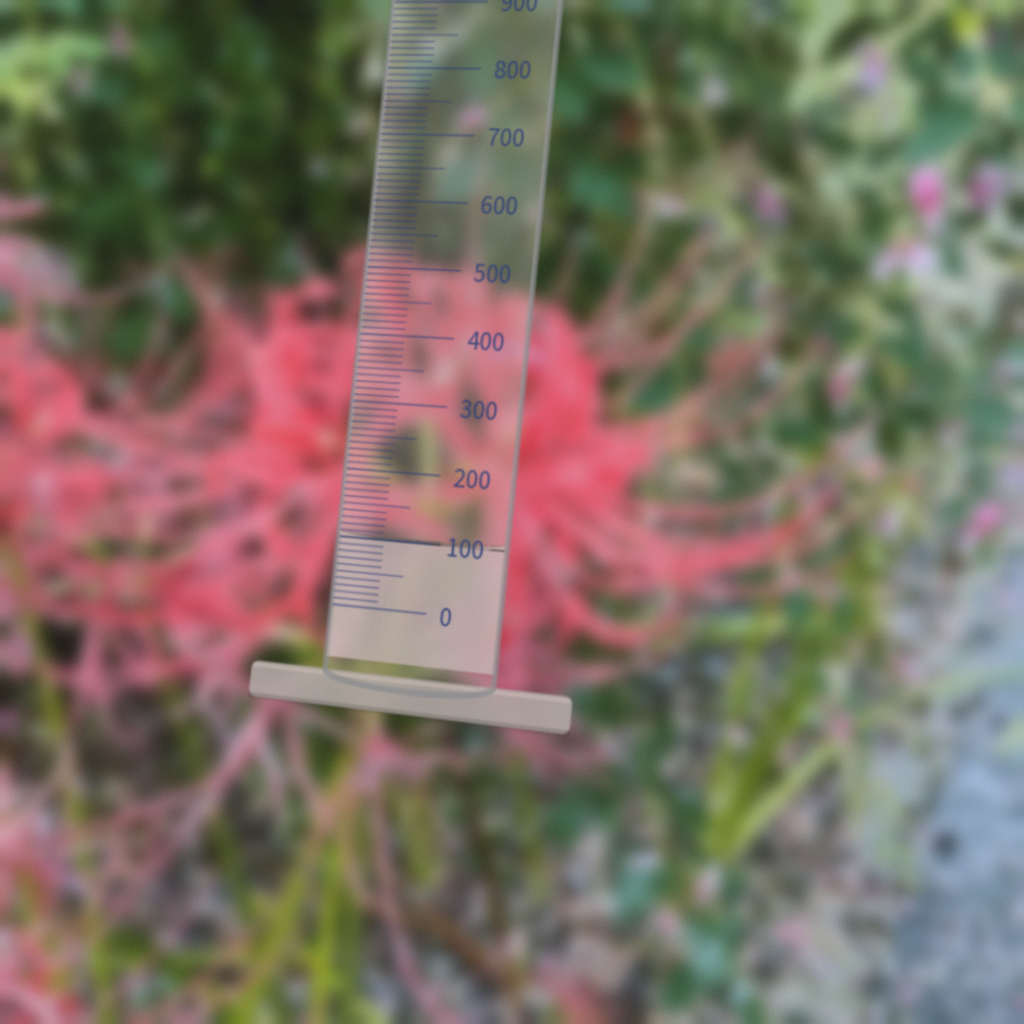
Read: value=100 unit=mL
